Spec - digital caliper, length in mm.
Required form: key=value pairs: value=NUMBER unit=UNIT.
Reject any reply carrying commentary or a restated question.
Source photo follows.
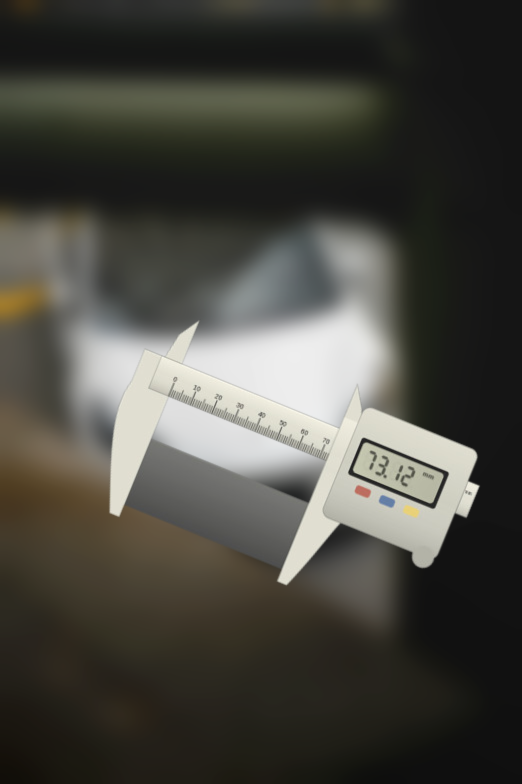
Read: value=73.12 unit=mm
